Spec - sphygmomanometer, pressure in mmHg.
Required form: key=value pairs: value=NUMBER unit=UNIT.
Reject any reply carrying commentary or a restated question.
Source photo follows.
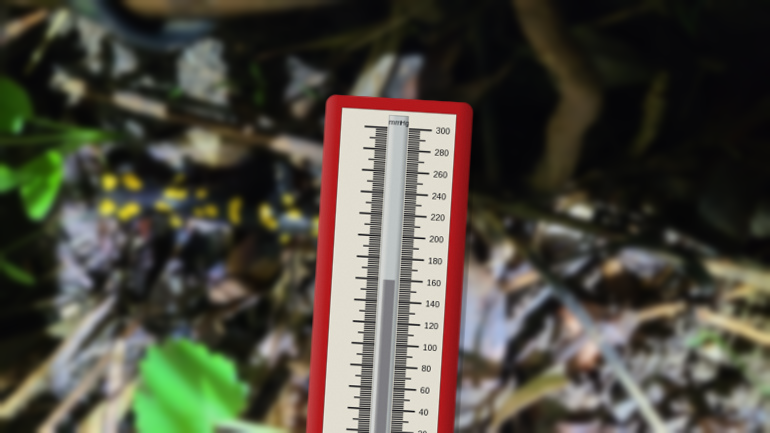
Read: value=160 unit=mmHg
